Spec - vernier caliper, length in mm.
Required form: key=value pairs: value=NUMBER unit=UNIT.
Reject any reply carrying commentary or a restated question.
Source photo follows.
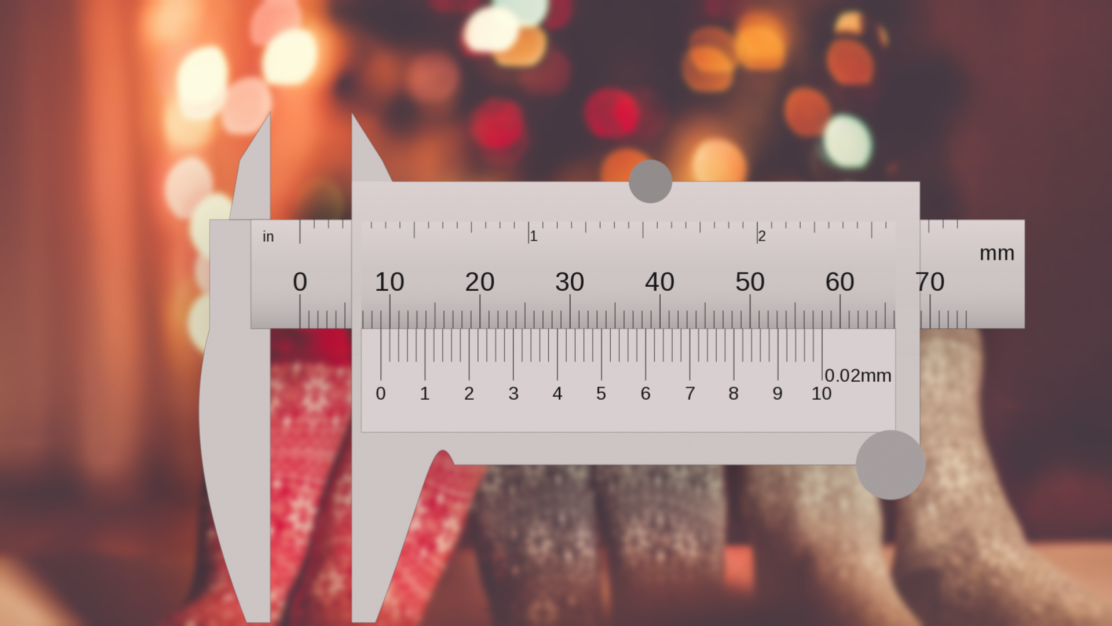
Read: value=9.0 unit=mm
